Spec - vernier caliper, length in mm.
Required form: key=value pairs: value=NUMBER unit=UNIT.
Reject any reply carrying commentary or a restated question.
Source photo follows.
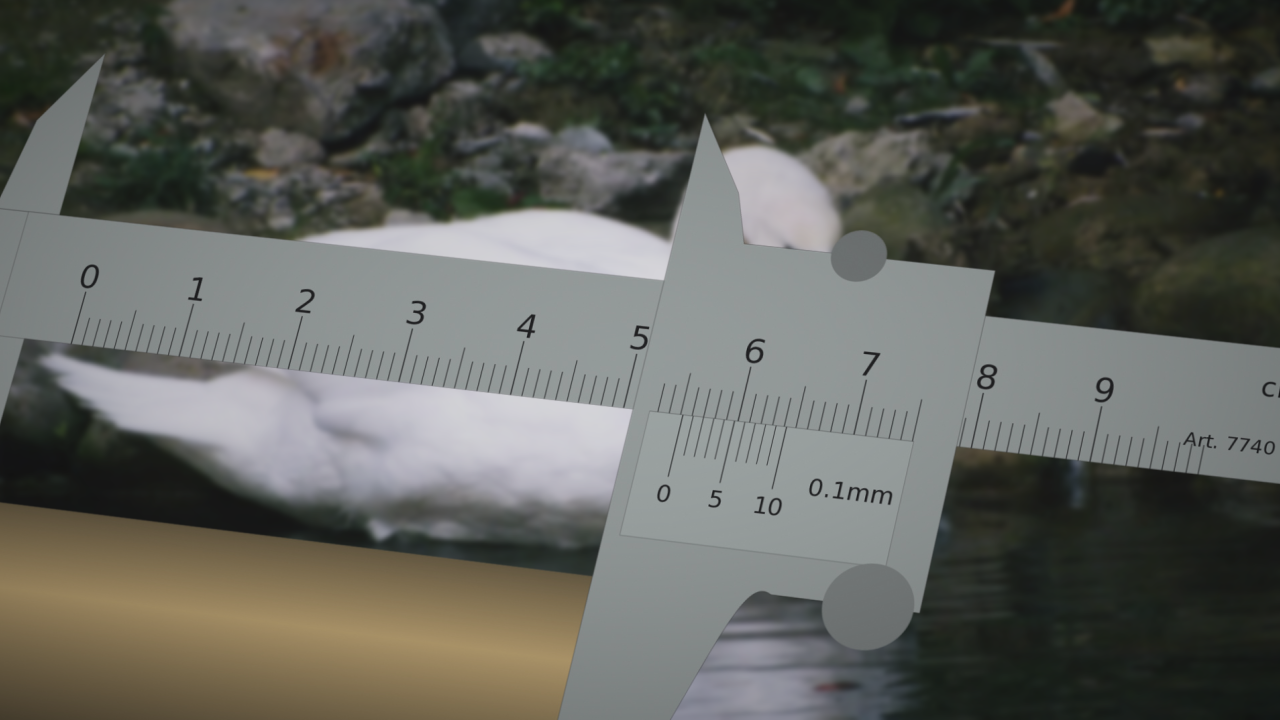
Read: value=55.2 unit=mm
